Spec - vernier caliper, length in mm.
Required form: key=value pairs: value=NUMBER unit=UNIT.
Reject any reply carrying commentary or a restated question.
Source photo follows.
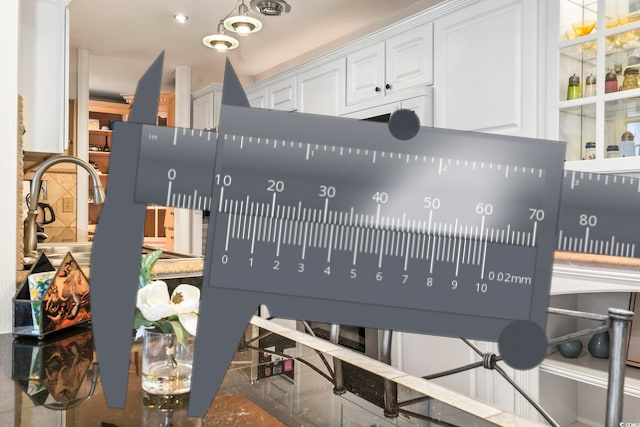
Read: value=12.0 unit=mm
